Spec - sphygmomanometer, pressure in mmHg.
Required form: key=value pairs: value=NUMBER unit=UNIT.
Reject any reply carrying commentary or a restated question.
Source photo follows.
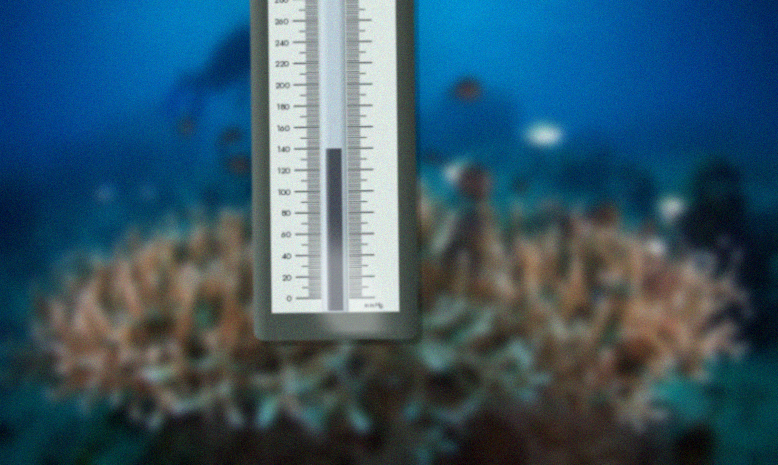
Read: value=140 unit=mmHg
